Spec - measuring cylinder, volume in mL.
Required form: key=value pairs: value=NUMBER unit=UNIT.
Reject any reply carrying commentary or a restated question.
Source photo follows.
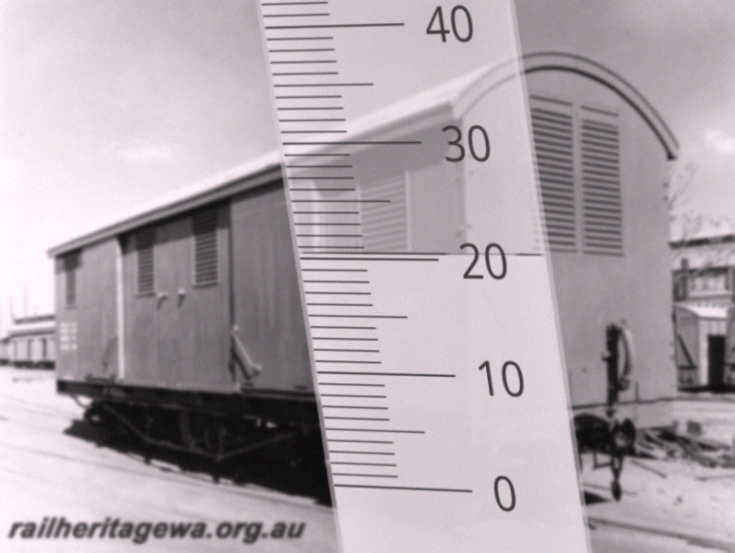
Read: value=20.5 unit=mL
